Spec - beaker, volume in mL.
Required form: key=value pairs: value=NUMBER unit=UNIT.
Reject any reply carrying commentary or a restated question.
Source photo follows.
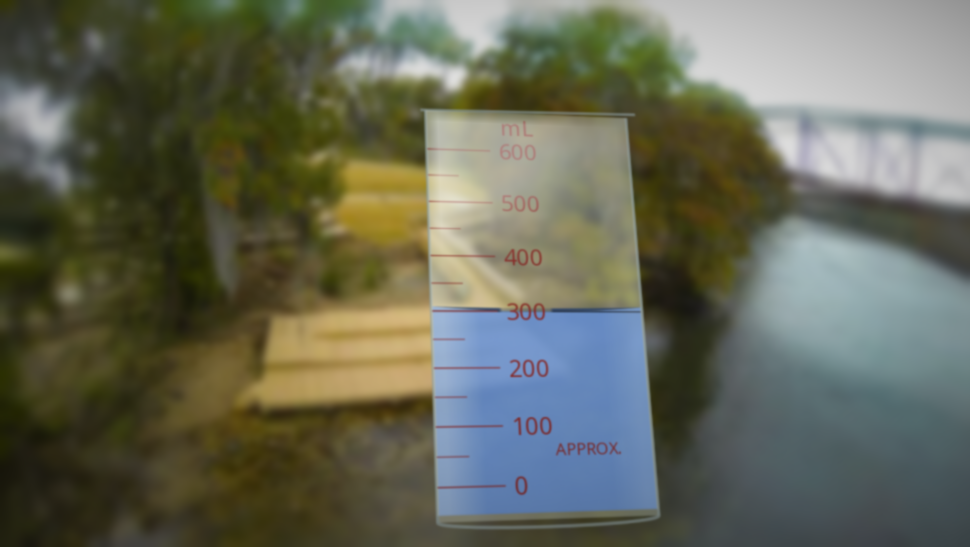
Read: value=300 unit=mL
